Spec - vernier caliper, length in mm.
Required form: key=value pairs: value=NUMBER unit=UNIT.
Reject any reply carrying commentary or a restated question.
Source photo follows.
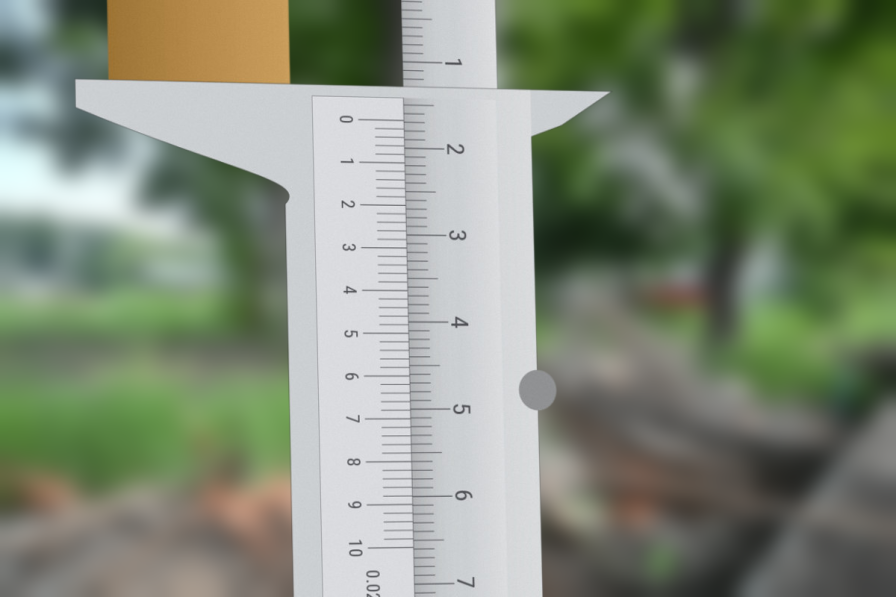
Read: value=16.8 unit=mm
